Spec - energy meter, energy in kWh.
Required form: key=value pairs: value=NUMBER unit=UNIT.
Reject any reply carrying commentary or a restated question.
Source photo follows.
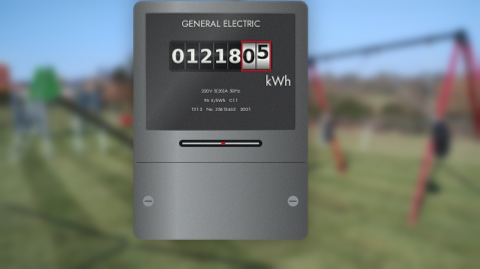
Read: value=1218.05 unit=kWh
